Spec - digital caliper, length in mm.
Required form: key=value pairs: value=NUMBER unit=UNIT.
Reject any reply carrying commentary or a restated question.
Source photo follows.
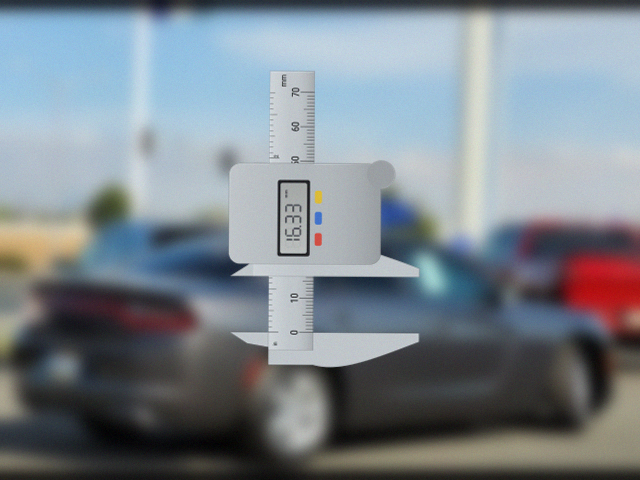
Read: value=16.33 unit=mm
